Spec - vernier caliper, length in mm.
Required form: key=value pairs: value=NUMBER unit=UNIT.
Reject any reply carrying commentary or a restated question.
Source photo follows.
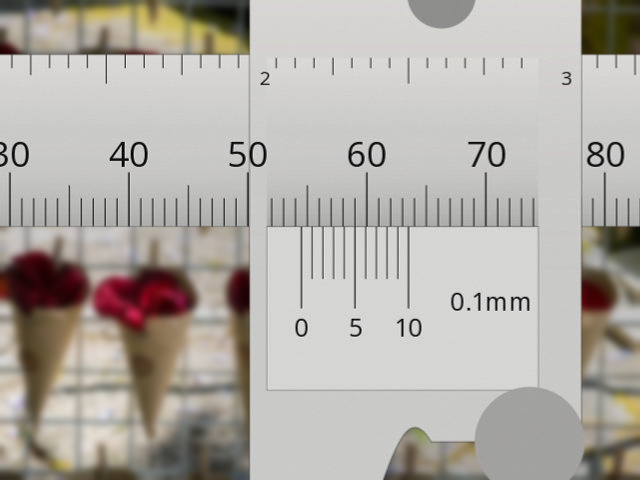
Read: value=54.5 unit=mm
